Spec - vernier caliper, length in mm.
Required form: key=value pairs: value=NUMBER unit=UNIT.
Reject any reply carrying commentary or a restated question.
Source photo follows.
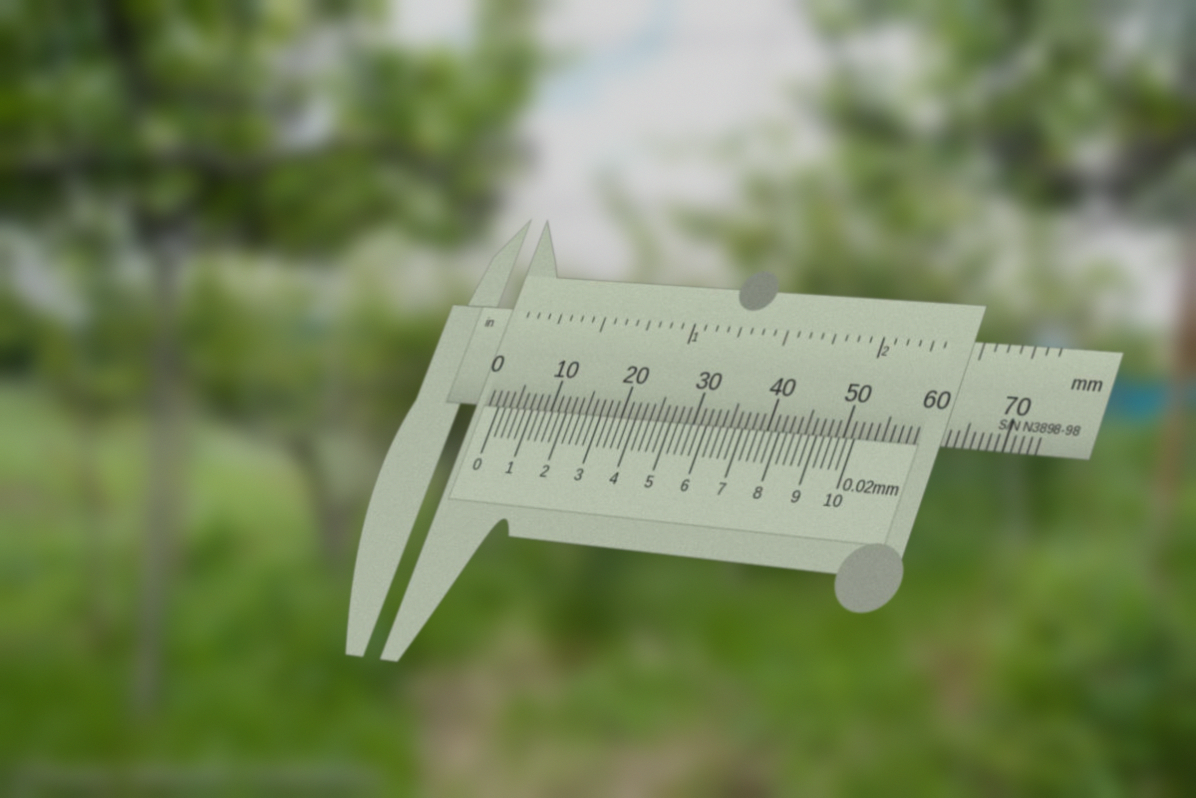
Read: value=2.4 unit=mm
